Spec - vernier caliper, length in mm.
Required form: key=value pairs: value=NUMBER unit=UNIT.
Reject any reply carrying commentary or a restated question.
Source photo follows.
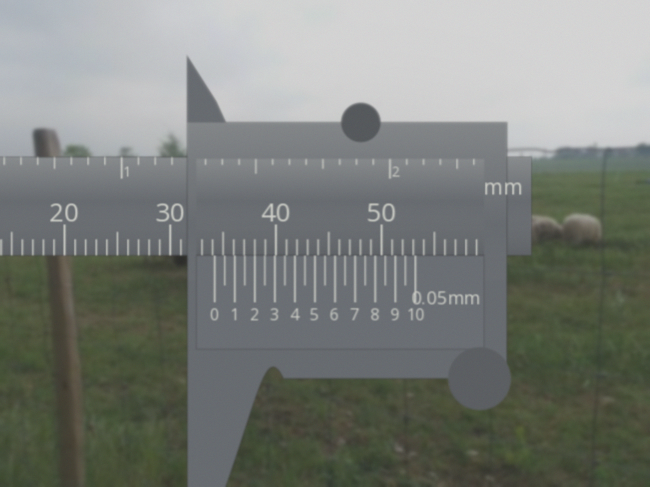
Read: value=34.2 unit=mm
